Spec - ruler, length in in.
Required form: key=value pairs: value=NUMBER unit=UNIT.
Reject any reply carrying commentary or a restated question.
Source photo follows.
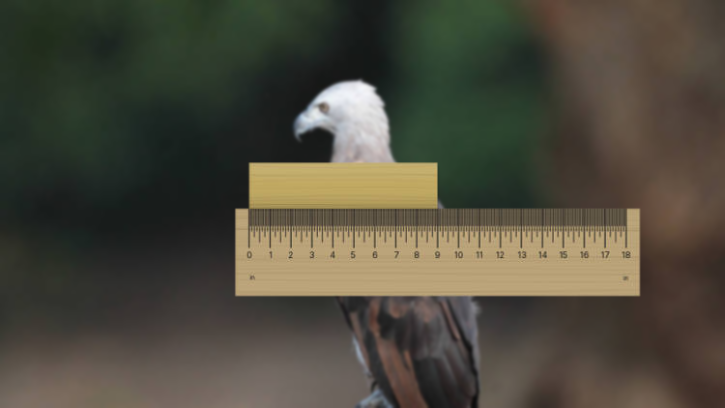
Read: value=9 unit=in
